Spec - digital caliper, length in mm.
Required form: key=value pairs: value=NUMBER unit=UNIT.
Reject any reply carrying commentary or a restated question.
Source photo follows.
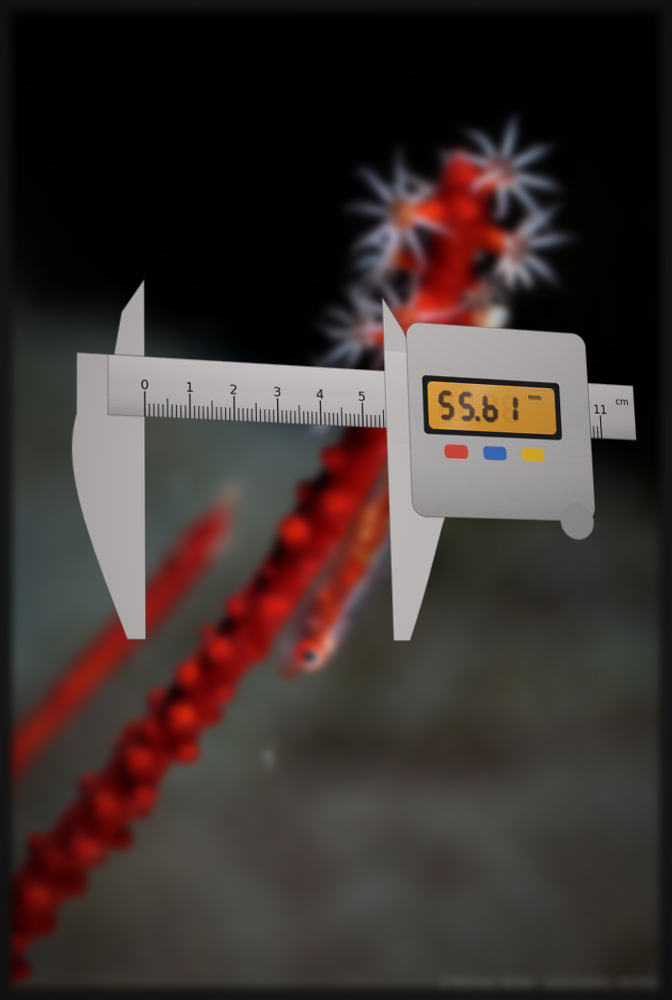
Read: value=55.61 unit=mm
